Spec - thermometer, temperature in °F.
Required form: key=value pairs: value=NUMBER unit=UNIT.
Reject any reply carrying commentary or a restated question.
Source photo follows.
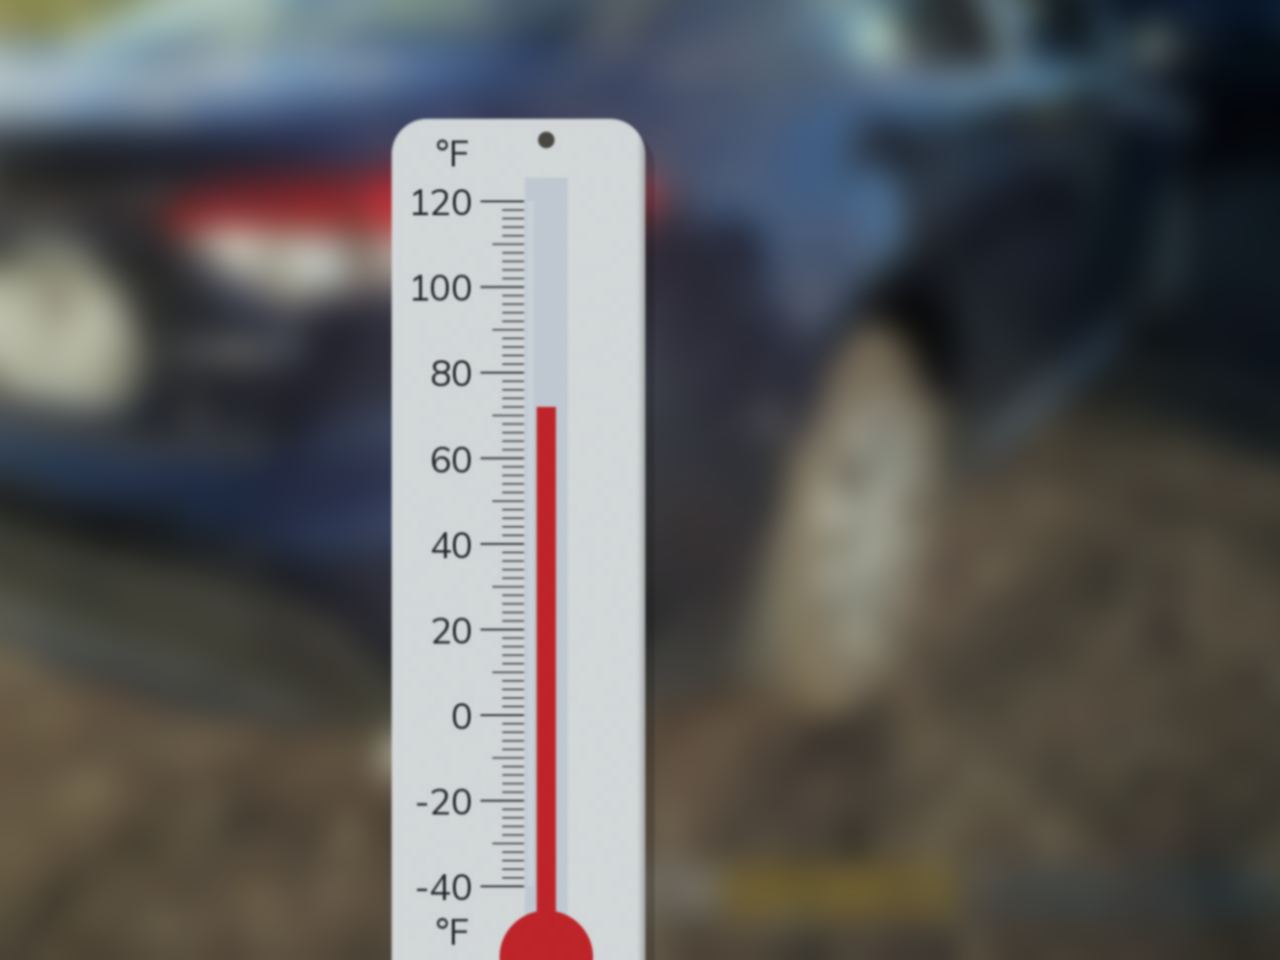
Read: value=72 unit=°F
